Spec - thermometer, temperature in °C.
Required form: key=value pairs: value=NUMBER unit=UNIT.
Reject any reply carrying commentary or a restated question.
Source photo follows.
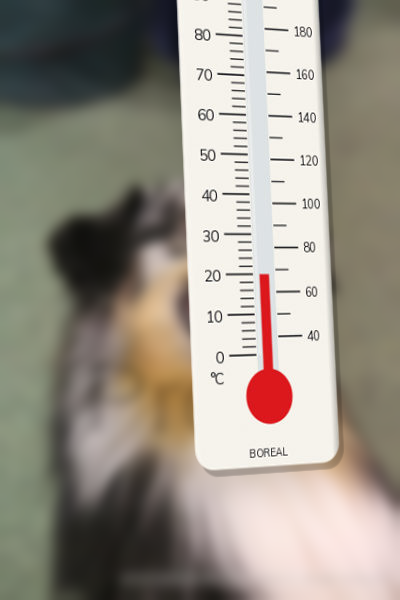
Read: value=20 unit=°C
